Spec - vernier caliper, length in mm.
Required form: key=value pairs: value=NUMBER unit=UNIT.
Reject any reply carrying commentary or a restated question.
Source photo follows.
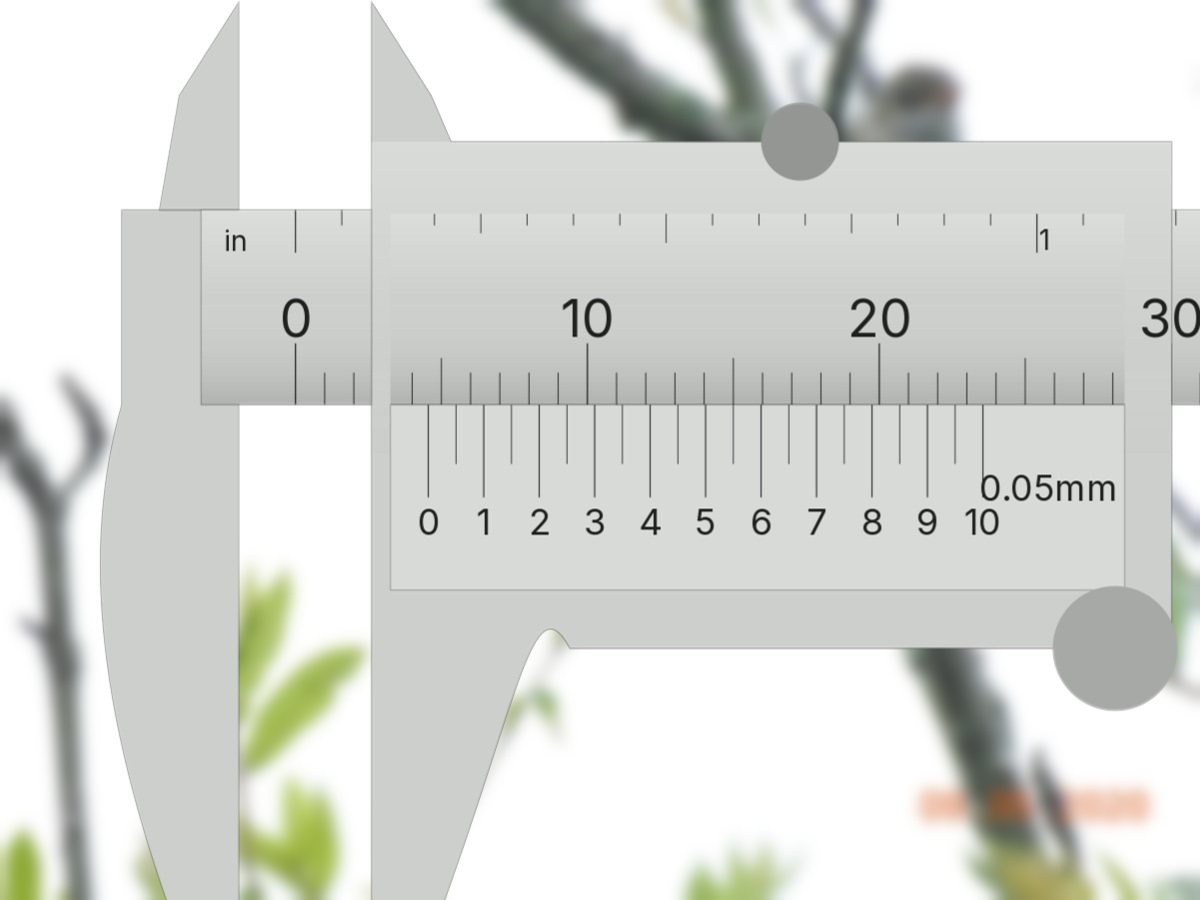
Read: value=4.55 unit=mm
